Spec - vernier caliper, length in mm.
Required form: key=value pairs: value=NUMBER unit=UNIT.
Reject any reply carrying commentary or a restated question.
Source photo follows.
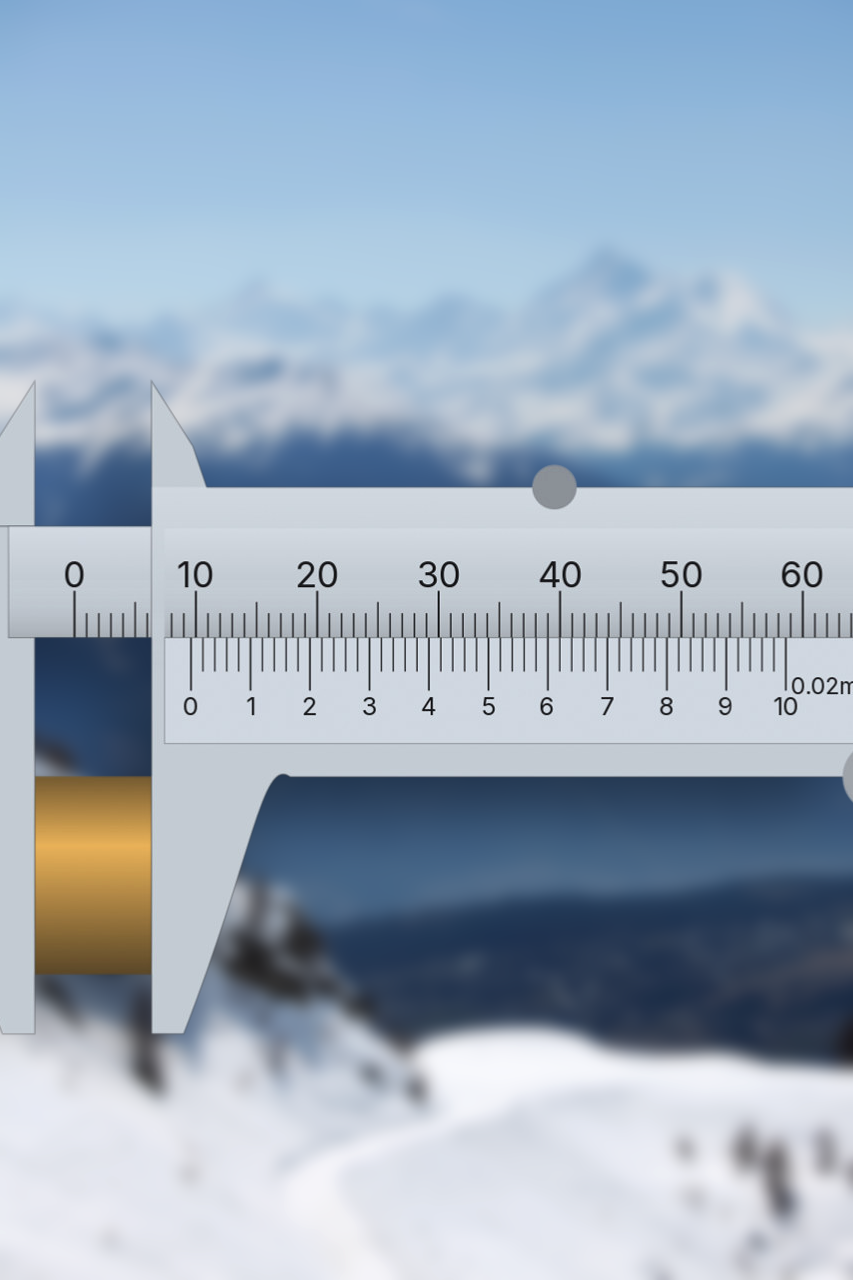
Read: value=9.6 unit=mm
